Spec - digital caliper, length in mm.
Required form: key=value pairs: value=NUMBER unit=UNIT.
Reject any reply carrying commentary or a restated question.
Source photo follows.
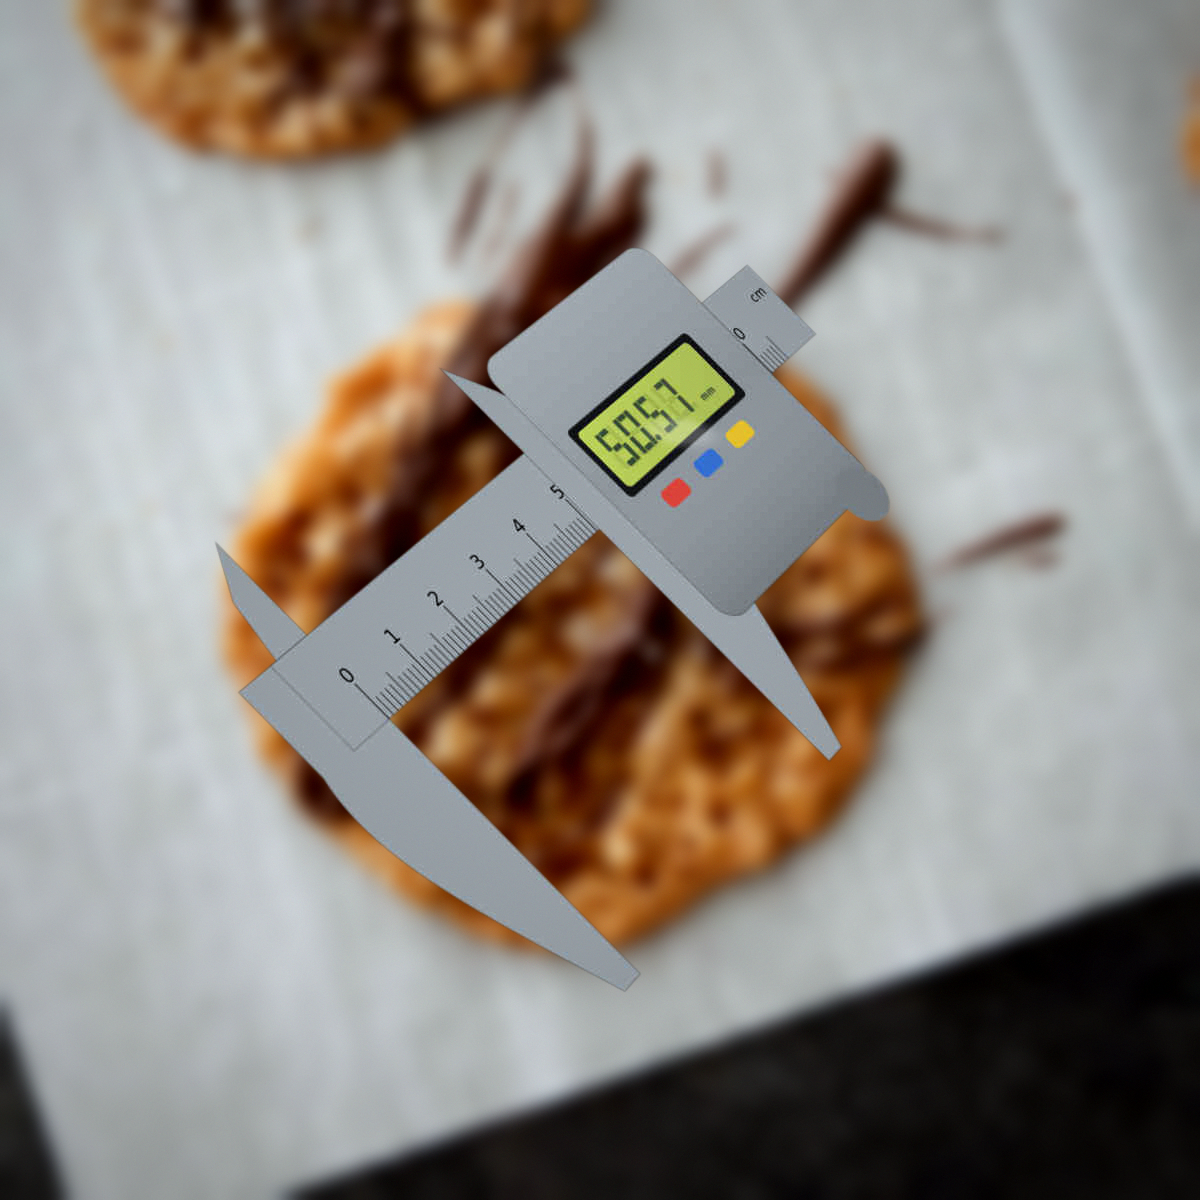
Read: value=50.57 unit=mm
